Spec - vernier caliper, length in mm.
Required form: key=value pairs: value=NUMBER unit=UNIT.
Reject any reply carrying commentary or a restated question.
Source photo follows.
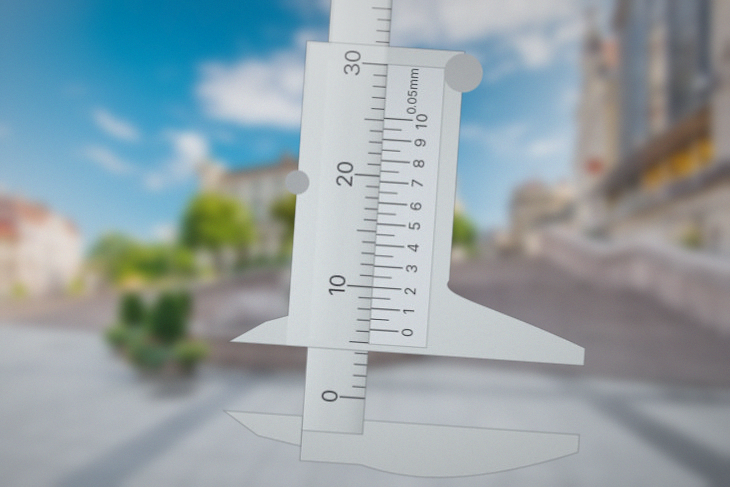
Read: value=6.2 unit=mm
